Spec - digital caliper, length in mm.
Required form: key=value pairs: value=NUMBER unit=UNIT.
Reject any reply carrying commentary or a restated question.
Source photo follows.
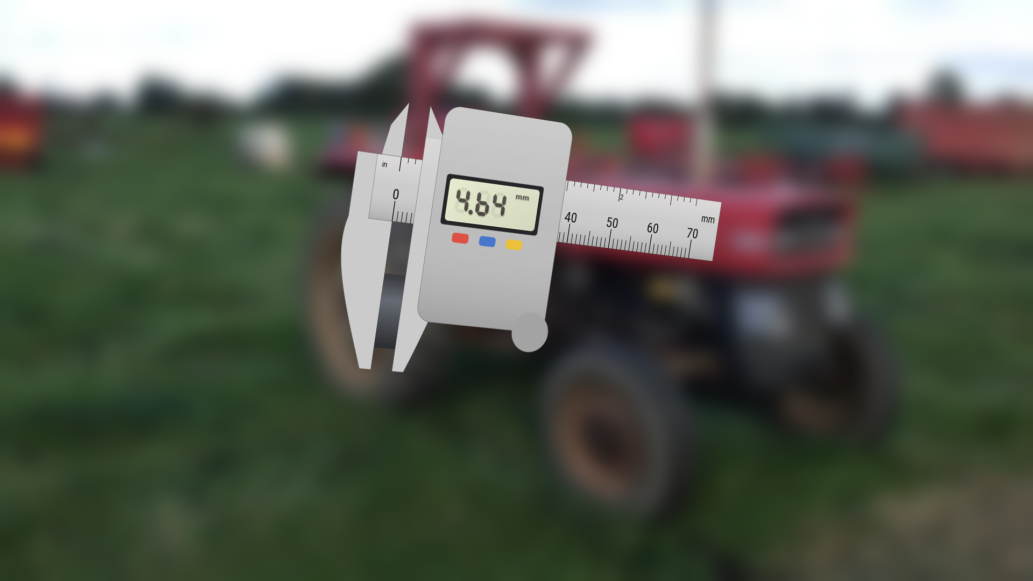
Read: value=4.64 unit=mm
